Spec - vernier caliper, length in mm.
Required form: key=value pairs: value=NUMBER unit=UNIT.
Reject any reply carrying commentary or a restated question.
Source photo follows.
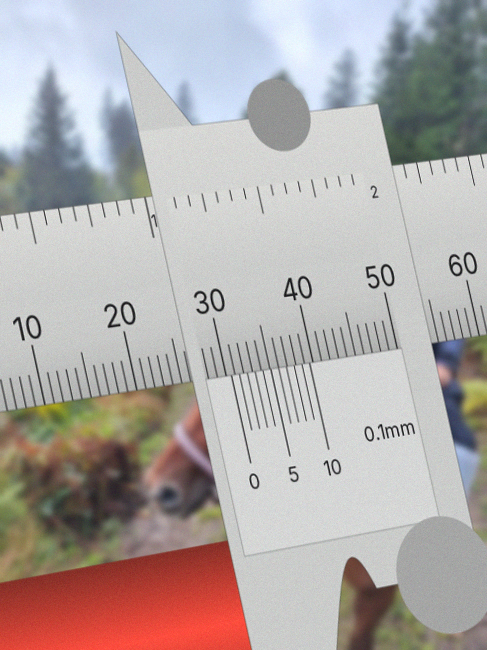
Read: value=30.6 unit=mm
